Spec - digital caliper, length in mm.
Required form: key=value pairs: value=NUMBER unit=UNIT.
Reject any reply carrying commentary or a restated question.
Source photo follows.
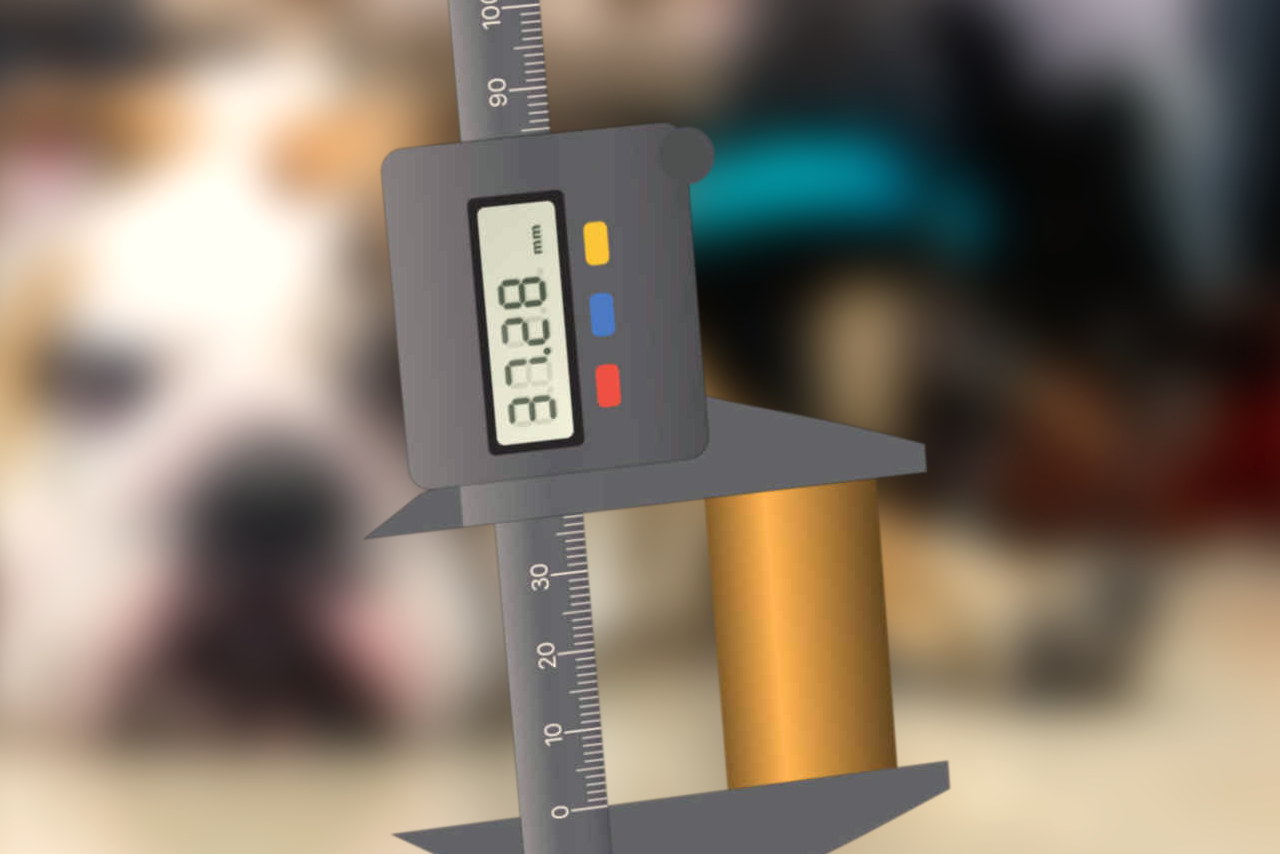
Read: value=37.28 unit=mm
